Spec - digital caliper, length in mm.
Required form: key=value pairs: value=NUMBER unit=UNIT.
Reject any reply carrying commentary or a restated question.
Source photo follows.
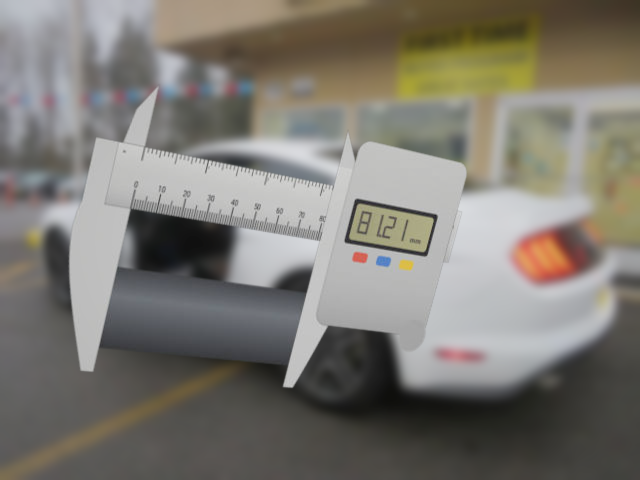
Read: value=81.21 unit=mm
